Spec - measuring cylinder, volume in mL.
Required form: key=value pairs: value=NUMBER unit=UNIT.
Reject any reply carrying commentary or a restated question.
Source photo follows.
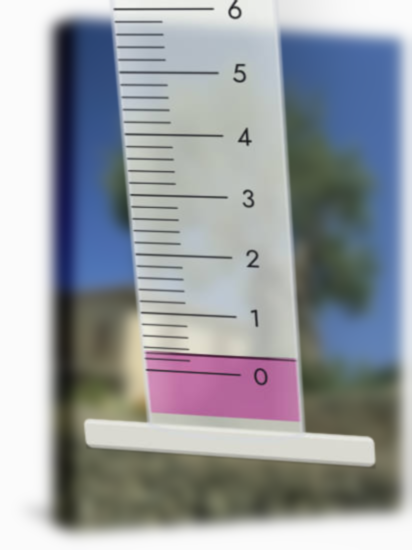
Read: value=0.3 unit=mL
